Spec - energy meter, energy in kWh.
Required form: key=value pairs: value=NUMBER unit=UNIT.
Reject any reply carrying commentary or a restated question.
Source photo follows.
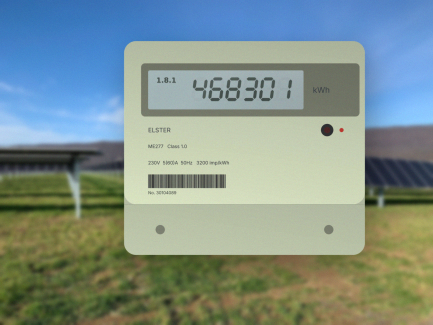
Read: value=468301 unit=kWh
